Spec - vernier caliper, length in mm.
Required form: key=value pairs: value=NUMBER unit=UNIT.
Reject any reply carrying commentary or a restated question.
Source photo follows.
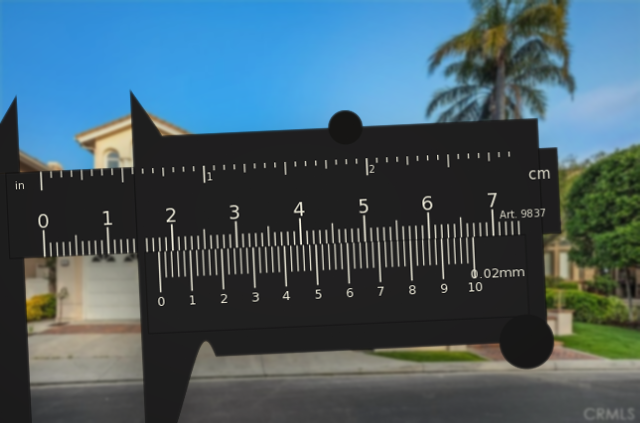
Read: value=17.8 unit=mm
